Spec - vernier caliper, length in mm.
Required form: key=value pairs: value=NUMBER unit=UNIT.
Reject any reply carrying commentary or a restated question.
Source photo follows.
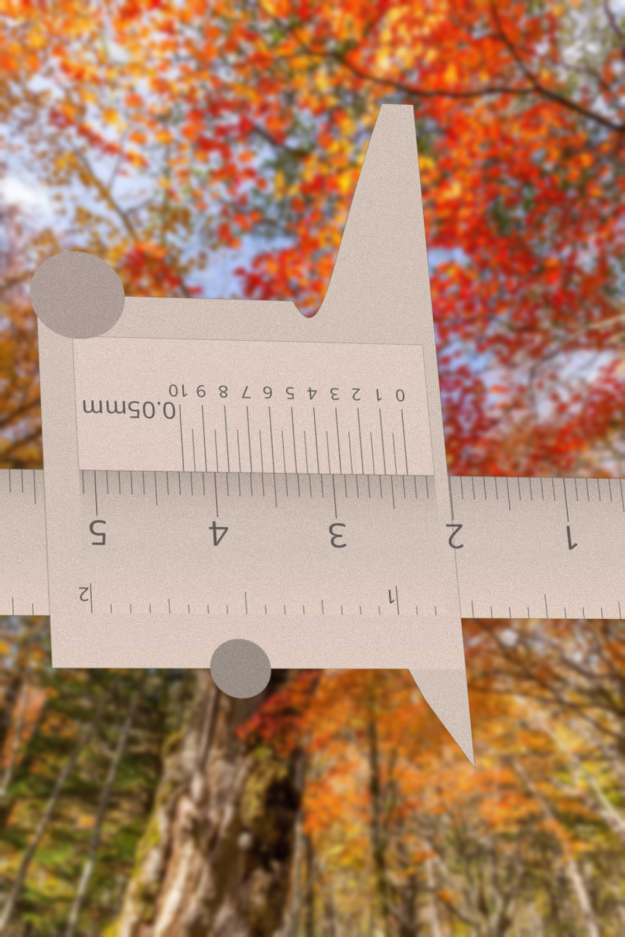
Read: value=23.6 unit=mm
